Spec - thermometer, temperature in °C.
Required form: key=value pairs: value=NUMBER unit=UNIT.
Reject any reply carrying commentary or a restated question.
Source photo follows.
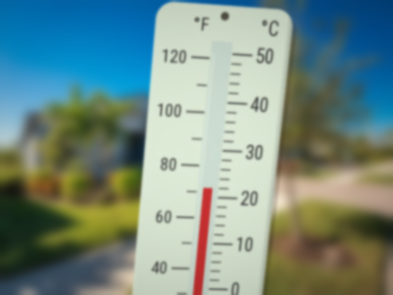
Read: value=22 unit=°C
